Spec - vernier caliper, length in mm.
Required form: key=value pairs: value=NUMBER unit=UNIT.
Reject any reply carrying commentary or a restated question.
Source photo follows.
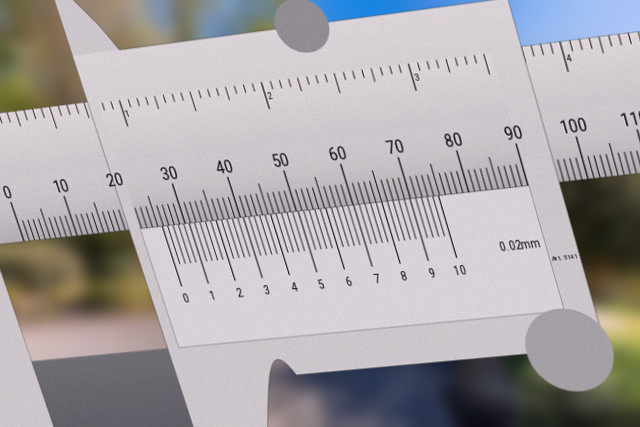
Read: value=25.8 unit=mm
